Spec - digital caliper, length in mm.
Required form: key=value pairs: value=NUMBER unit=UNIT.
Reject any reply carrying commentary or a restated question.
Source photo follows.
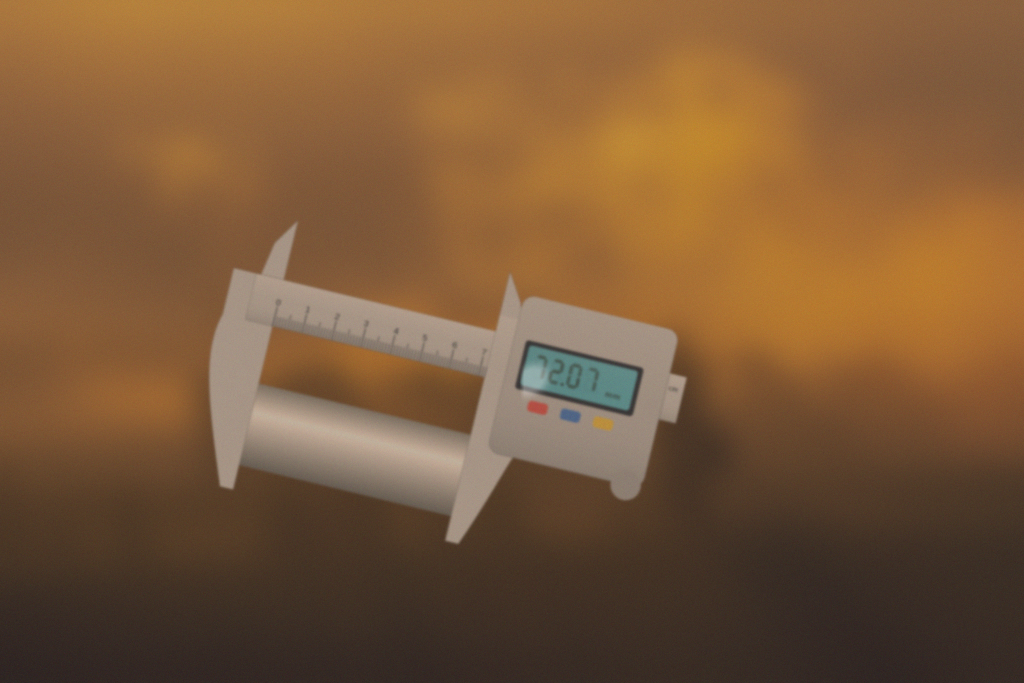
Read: value=72.07 unit=mm
